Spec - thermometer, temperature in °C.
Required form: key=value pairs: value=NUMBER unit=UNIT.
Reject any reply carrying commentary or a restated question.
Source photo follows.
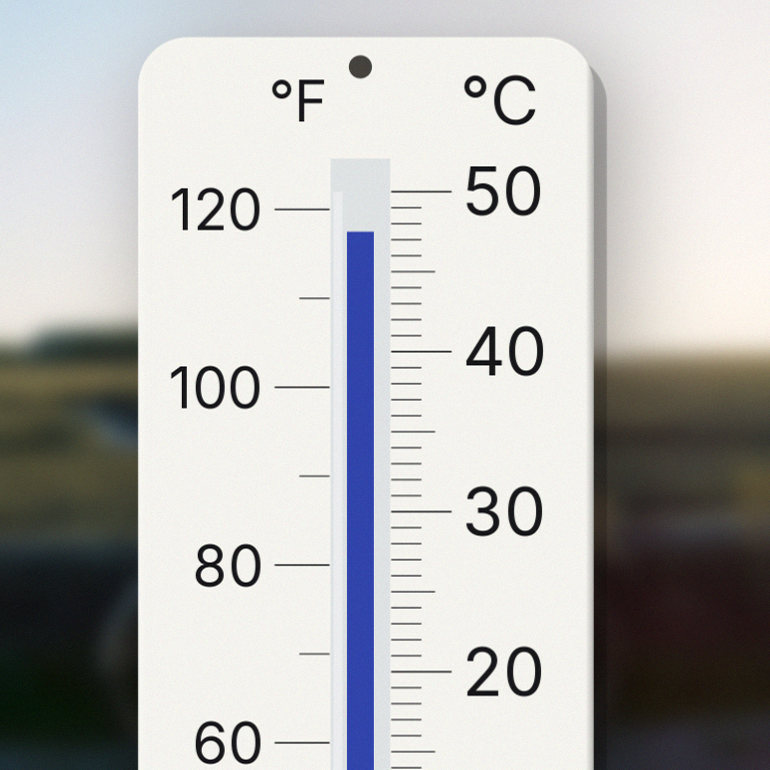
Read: value=47.5 unit=°C
